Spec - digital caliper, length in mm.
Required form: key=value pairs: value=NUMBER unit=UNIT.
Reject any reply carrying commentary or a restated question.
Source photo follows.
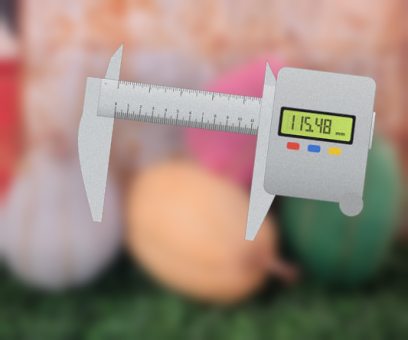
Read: value=115.48 unit=mm
